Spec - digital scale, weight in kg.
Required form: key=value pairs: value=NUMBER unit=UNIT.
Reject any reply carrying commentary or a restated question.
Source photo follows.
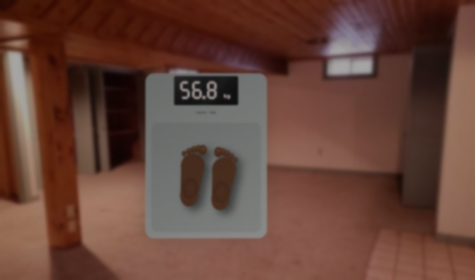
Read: value=56.8 unit=kg
